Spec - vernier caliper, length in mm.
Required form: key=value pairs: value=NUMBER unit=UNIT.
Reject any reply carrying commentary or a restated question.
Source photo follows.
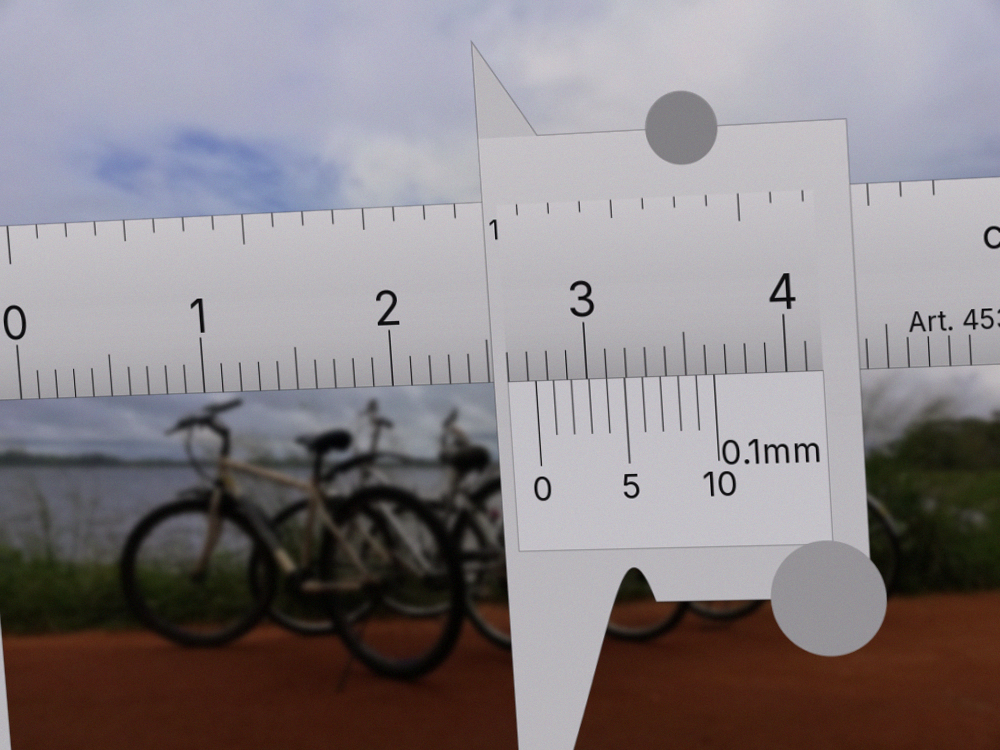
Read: value=27.4 unit=mm
